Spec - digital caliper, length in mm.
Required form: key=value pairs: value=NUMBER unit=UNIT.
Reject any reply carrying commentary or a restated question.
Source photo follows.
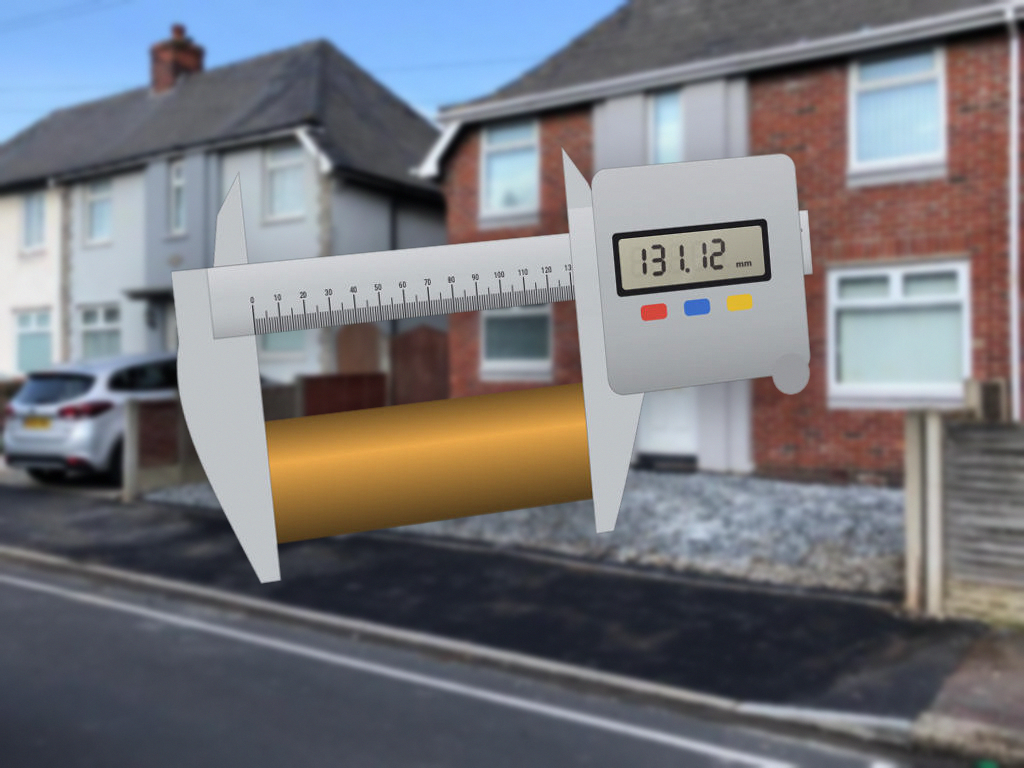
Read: value=131.12 unit=mm
